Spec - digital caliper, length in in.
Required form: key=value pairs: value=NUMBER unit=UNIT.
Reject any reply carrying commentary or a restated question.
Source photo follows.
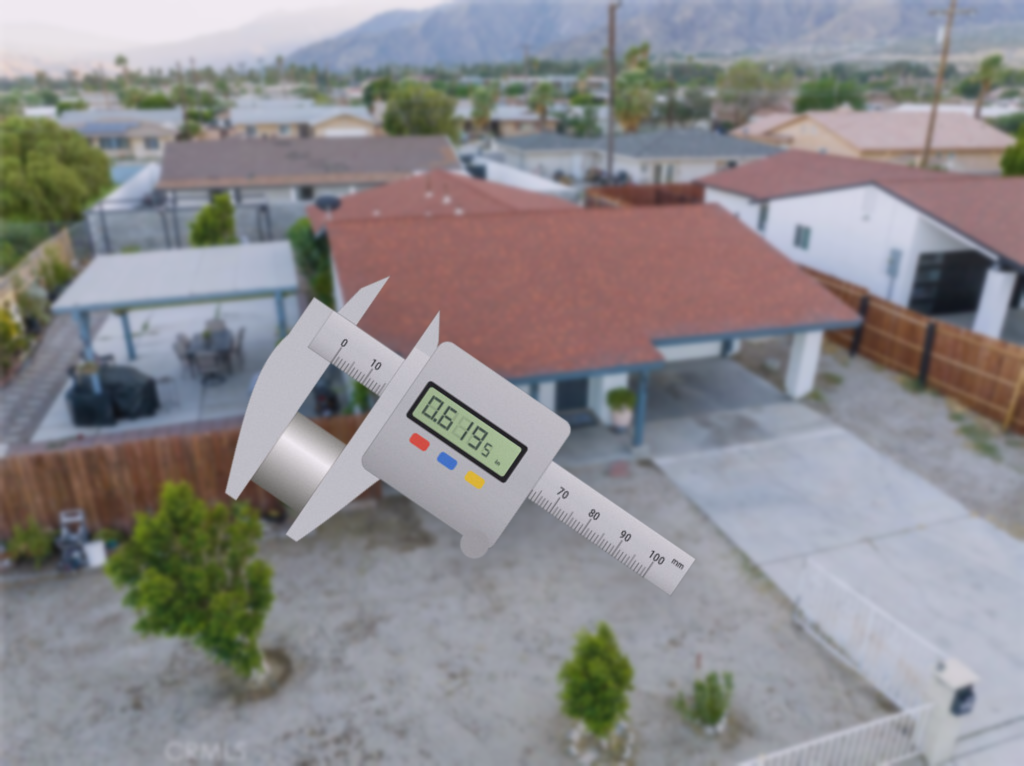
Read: value=0.6195 unit=in
